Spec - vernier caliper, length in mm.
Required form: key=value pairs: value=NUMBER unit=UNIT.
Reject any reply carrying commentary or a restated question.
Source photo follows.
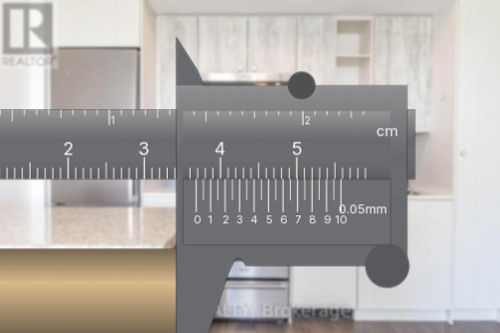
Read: value=36.8 unit=mm
